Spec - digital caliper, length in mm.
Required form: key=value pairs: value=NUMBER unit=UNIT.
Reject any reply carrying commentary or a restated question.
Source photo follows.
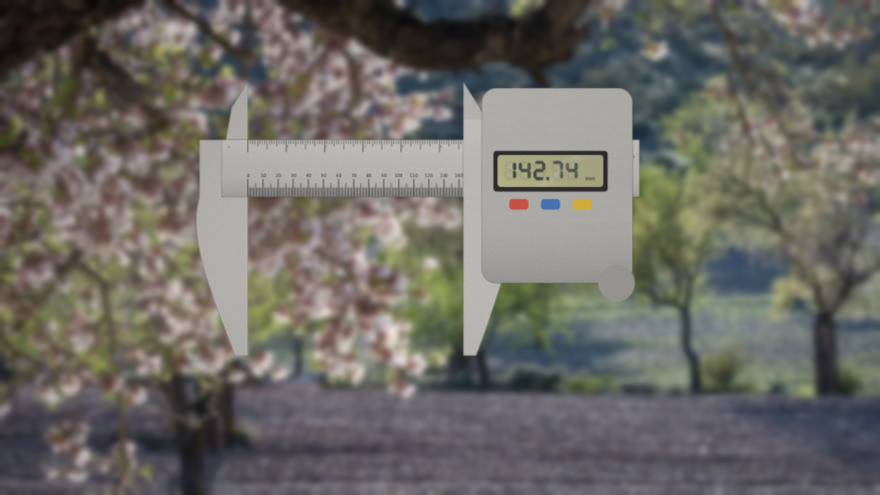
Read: value=142.74 unit=mm
